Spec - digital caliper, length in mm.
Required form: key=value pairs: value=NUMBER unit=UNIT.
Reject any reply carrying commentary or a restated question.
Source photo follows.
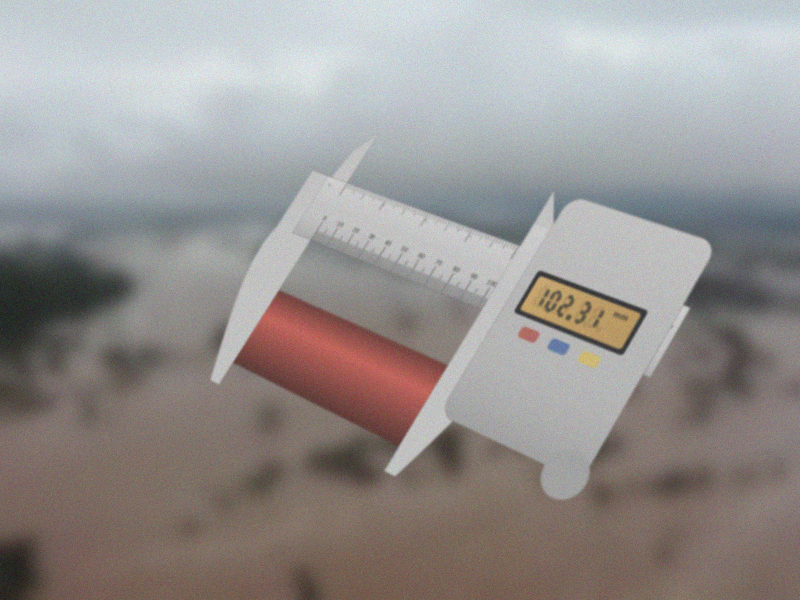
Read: value=102.31 unit=mm
